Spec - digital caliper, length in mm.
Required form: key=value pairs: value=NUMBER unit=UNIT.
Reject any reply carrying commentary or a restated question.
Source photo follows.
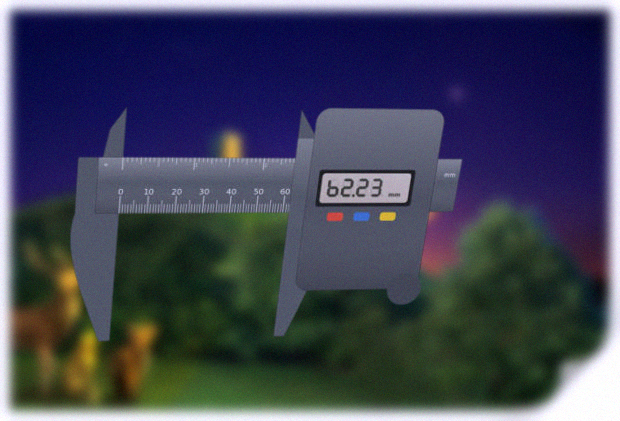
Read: value=62.23 unit=mm
